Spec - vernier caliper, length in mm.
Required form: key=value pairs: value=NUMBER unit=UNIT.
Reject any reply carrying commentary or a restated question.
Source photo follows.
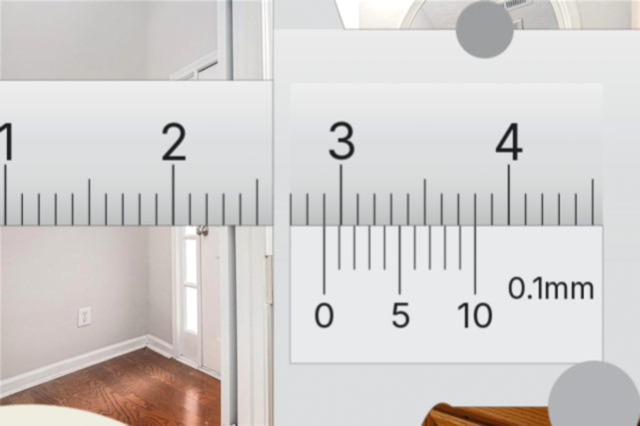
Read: value=29.0 unit=mm
